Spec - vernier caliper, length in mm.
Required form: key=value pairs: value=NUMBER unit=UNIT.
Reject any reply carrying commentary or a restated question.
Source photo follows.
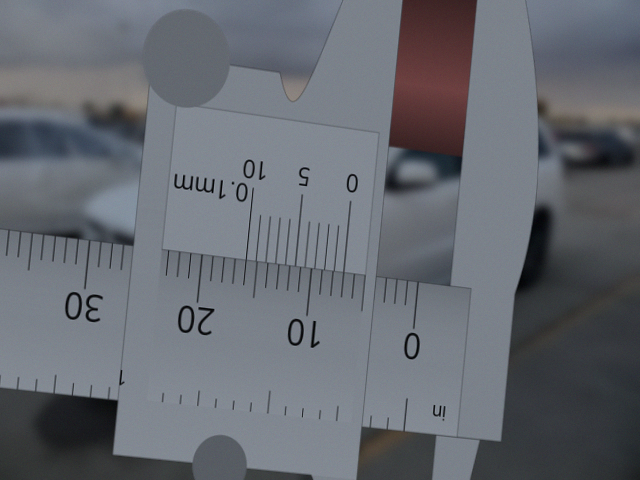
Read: value=7.0 unit=mm
